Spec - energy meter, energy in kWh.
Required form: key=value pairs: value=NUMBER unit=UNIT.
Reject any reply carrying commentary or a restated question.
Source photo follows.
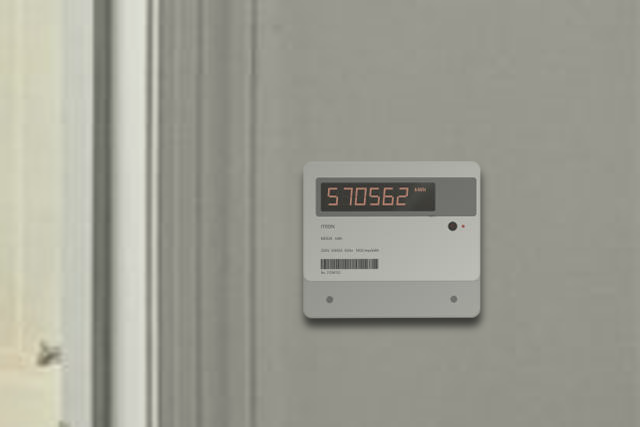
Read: value=570562 unit=kWh
